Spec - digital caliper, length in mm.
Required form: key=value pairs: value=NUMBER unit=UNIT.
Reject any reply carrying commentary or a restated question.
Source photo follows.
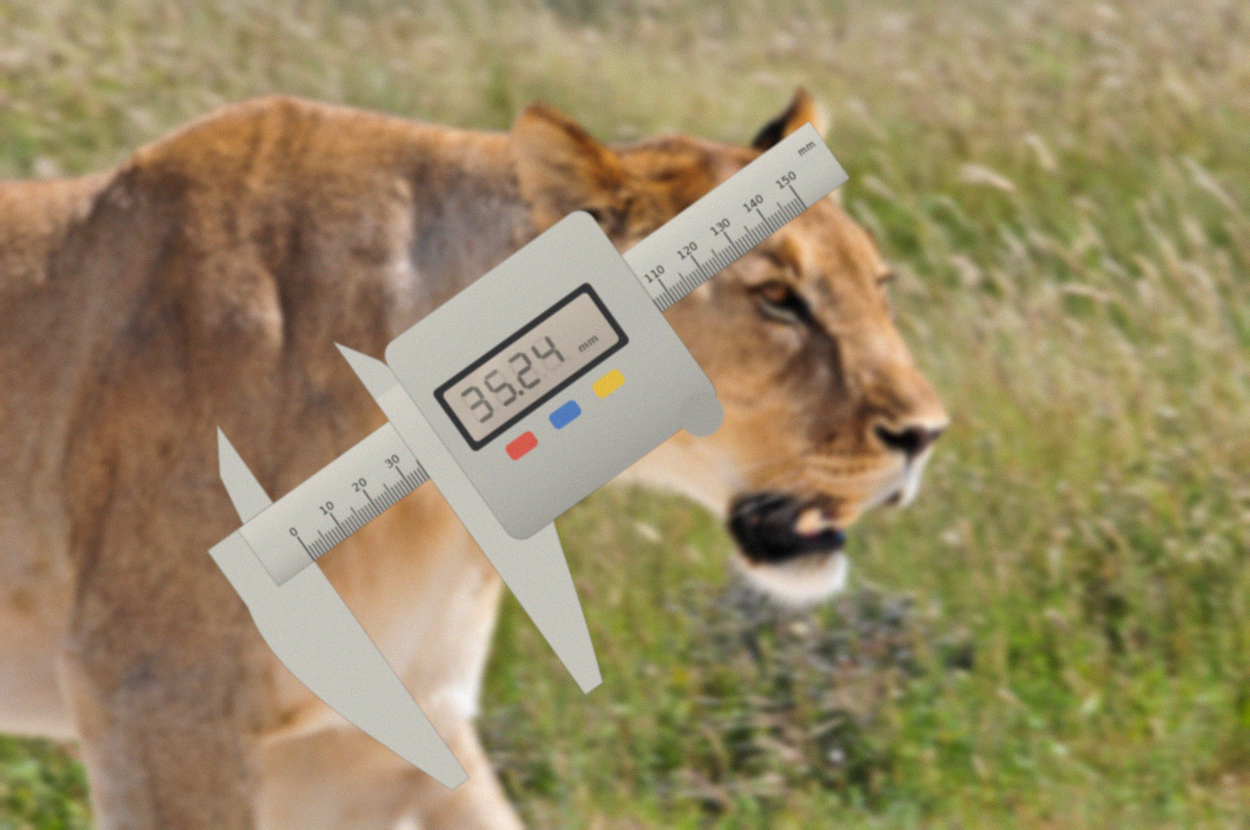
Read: value=35.24 unit=mm
